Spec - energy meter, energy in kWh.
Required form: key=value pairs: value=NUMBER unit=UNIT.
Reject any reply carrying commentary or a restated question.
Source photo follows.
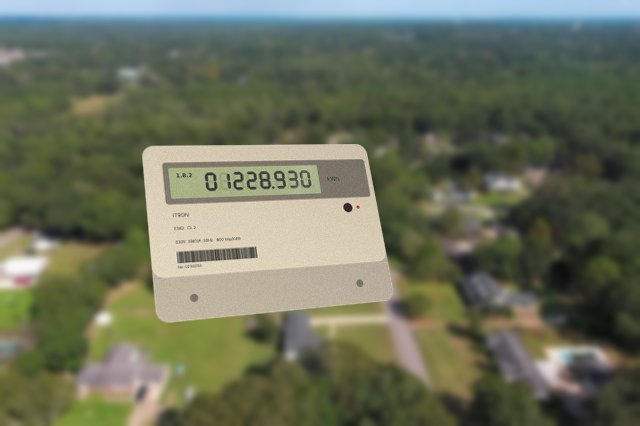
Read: value=1228.930 unit=kWh
